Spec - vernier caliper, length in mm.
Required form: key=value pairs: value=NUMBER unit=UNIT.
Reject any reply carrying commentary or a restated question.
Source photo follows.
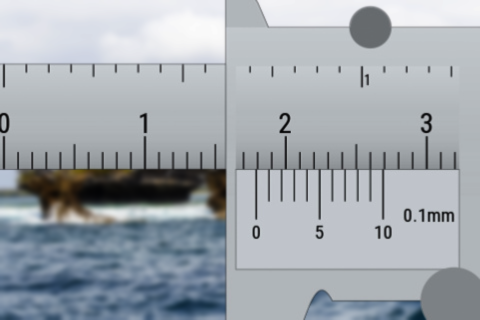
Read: value=17.9 unit=mm
